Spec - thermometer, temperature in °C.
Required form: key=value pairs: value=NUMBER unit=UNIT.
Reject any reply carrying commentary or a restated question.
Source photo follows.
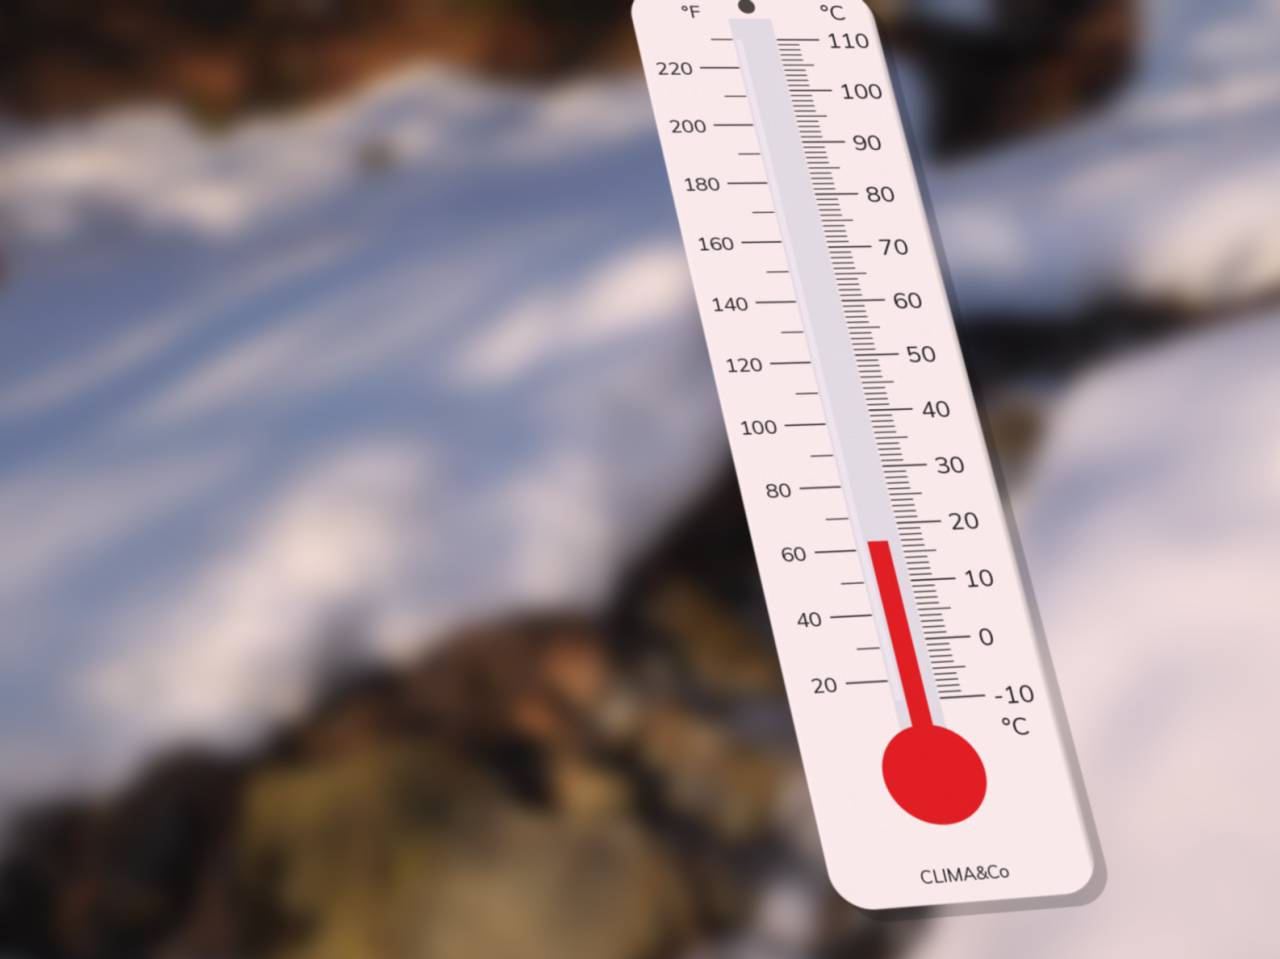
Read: value=17 unit=°C
